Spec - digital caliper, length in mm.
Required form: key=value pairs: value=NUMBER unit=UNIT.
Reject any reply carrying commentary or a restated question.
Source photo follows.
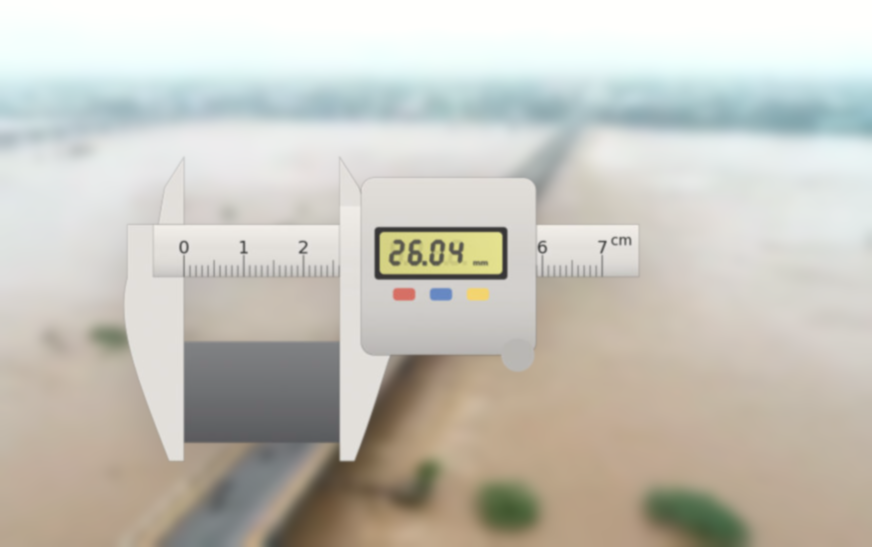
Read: value=26.04 unit=mm
